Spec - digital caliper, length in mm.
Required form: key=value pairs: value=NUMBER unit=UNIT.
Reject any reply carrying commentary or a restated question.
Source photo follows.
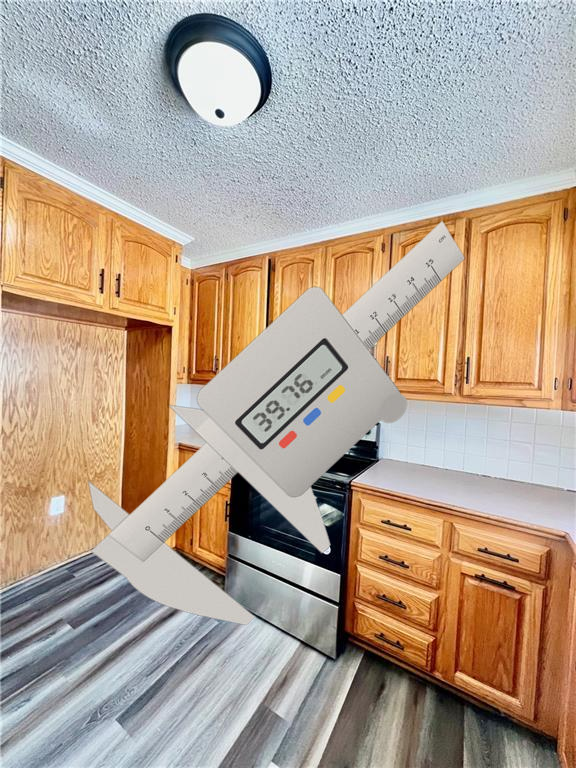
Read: value=39.76 unit=mm
